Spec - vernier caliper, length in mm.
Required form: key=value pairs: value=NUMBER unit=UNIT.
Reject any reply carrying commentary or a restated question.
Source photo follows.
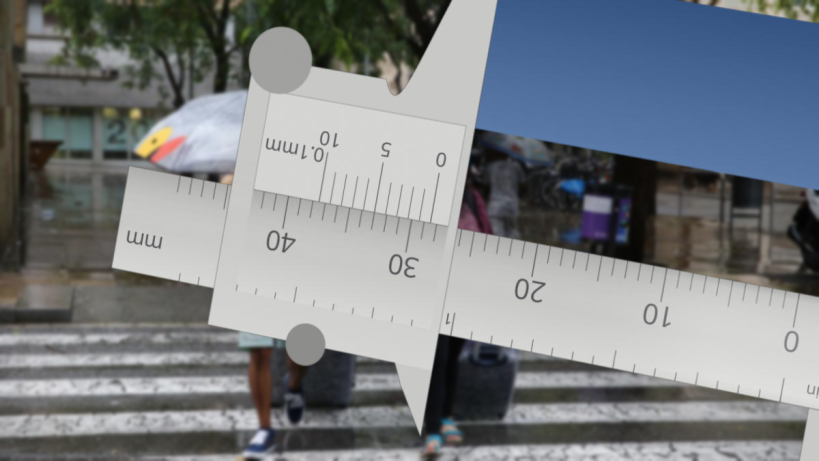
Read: value=28.5 unit=mm
